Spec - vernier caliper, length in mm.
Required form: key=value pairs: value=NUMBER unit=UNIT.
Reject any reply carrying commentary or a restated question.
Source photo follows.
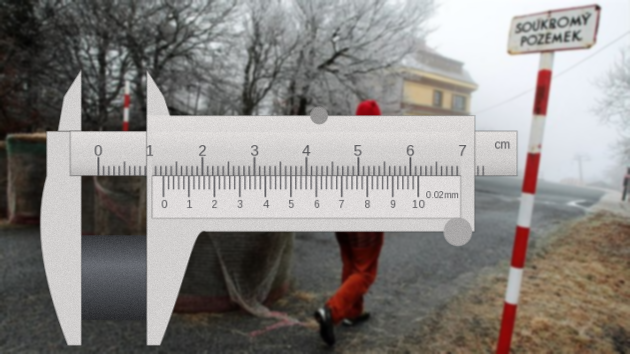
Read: value=12.5 unit=mm
